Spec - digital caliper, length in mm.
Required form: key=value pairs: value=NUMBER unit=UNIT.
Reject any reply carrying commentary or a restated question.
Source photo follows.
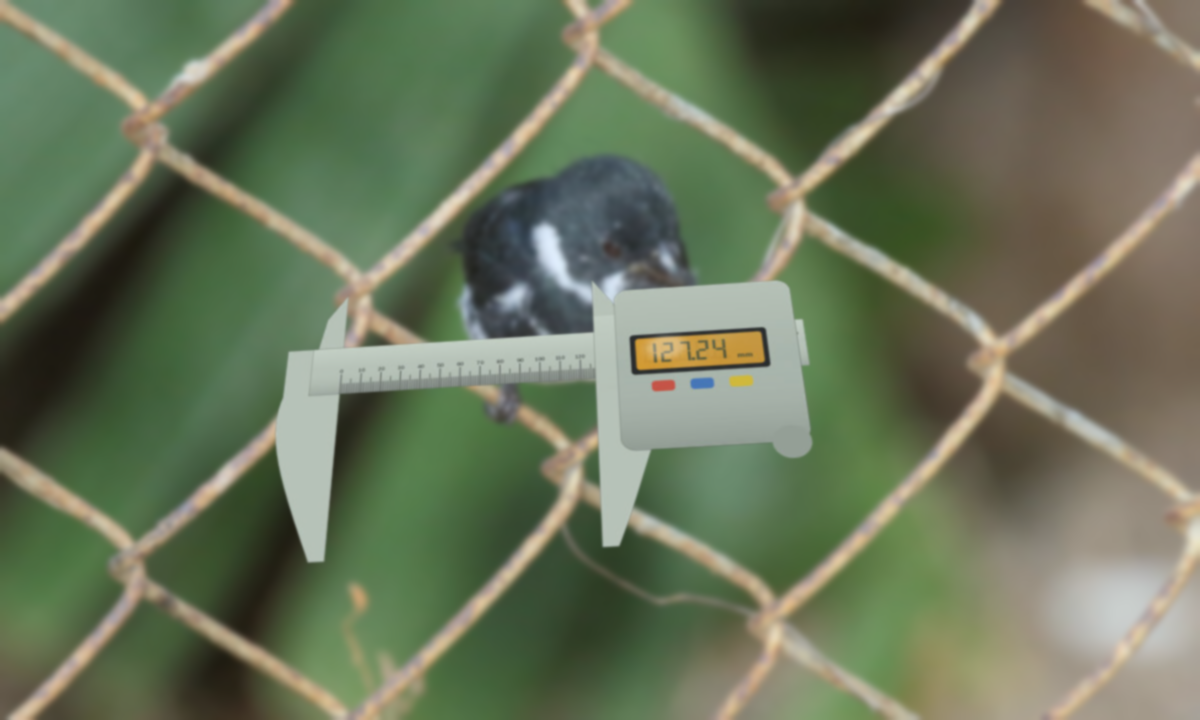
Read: value=127.24 unit=mm
